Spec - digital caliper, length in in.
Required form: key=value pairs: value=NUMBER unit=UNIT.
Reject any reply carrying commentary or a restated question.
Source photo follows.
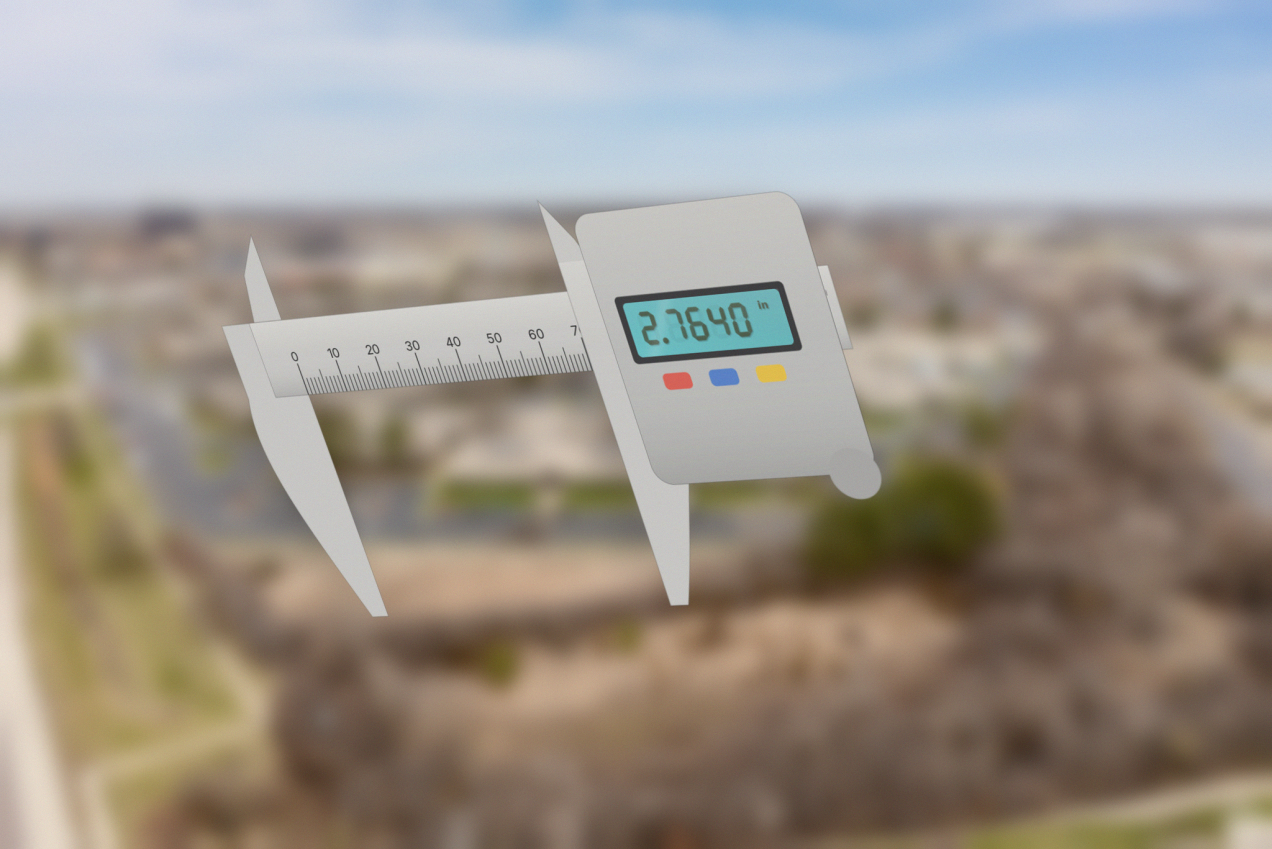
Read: value=2.7640 unit=in
